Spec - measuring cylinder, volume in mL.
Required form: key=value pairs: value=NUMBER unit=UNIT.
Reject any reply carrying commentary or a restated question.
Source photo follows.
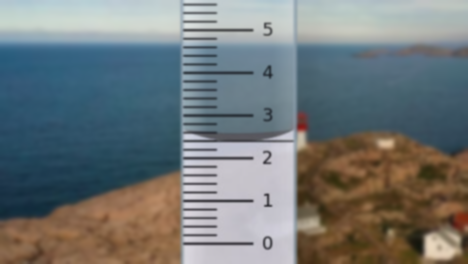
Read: value=2.4 unit=mL
